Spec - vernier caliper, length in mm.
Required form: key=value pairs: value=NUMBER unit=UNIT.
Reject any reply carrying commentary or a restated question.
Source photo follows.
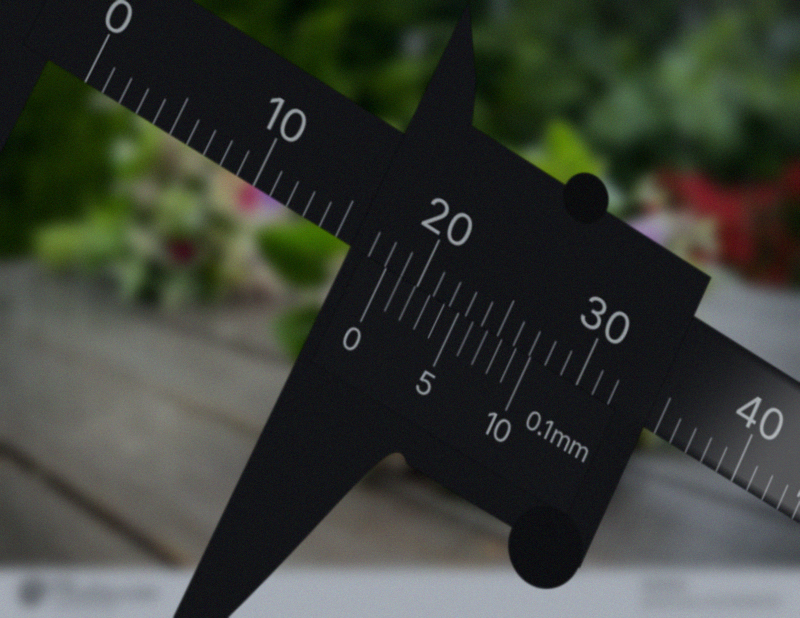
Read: value=18.1 unit=mm
